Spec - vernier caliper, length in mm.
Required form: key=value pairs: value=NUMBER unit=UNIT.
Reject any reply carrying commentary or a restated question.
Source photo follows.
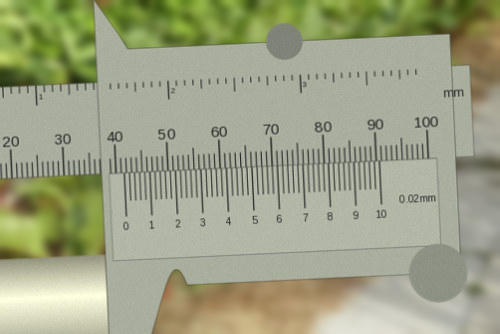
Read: value=41.6 unit=mm
